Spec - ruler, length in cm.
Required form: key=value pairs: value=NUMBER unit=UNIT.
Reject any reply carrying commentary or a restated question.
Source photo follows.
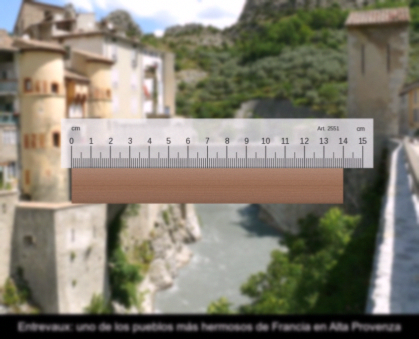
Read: value=14 unit=cm
